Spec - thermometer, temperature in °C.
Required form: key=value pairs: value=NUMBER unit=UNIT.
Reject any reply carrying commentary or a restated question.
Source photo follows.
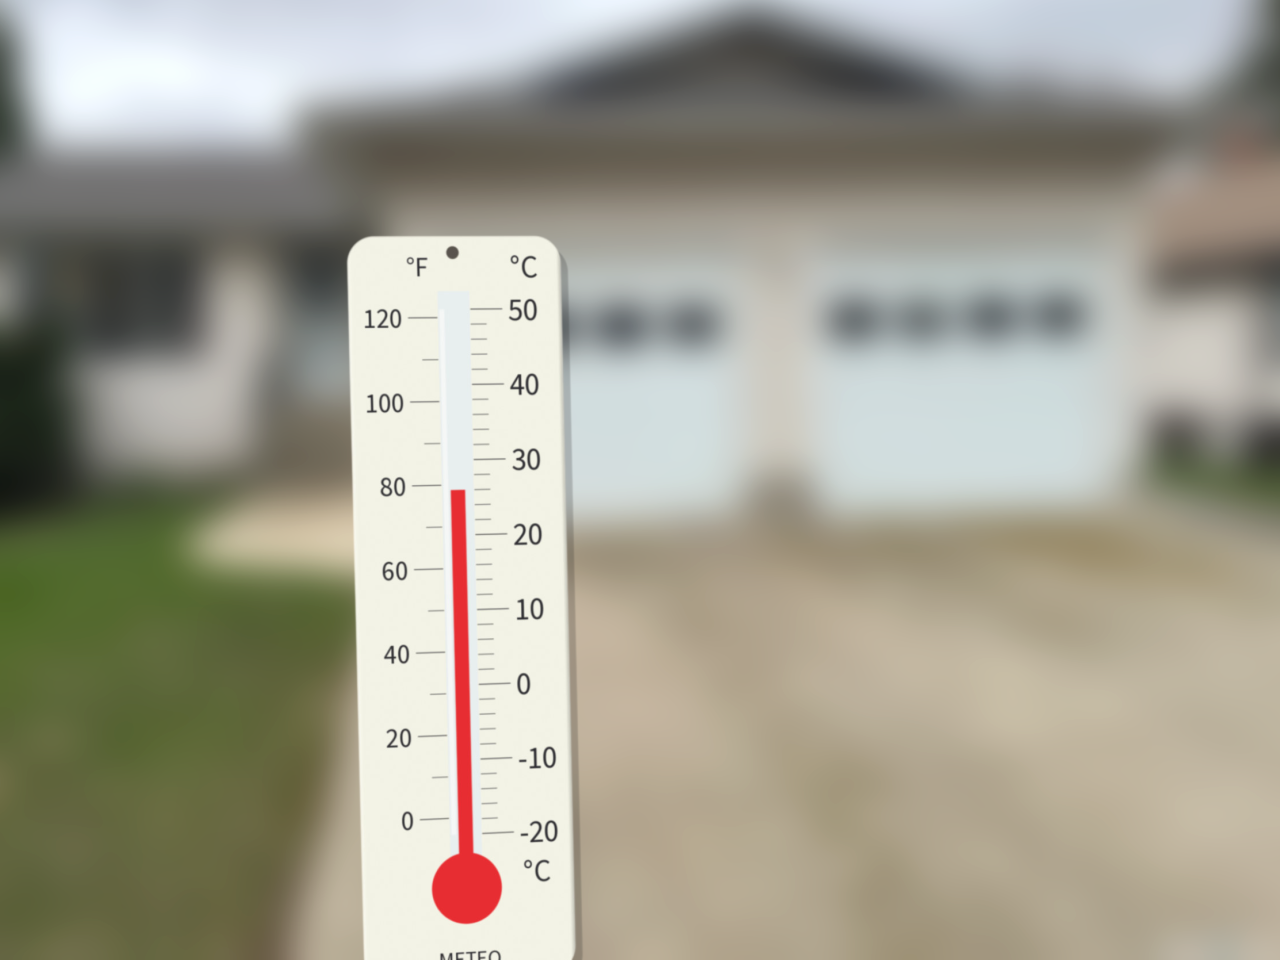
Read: value=26 unit=°C
